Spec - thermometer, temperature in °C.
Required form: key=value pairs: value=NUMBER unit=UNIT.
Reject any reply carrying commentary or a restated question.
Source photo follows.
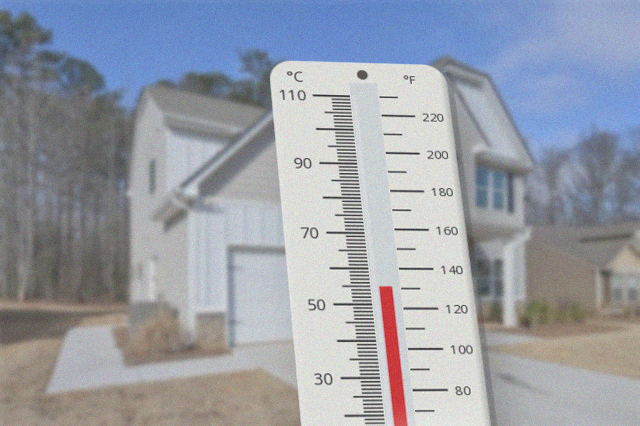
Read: value=55 unit=°C
